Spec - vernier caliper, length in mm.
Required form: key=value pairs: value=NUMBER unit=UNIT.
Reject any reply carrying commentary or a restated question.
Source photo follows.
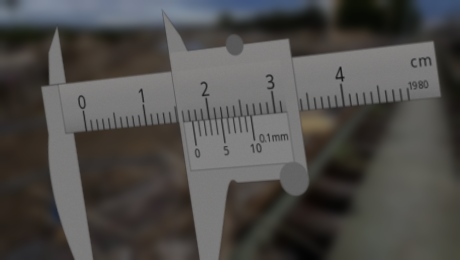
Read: value=17.4 unit=mm
